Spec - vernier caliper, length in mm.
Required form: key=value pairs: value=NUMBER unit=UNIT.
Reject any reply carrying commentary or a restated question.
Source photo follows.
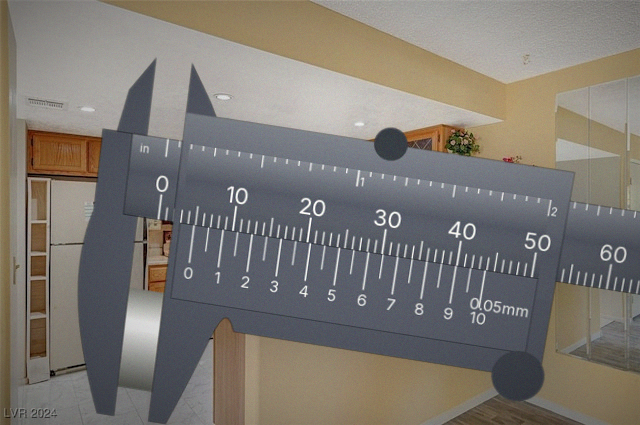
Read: value=4.8 unit=mm
